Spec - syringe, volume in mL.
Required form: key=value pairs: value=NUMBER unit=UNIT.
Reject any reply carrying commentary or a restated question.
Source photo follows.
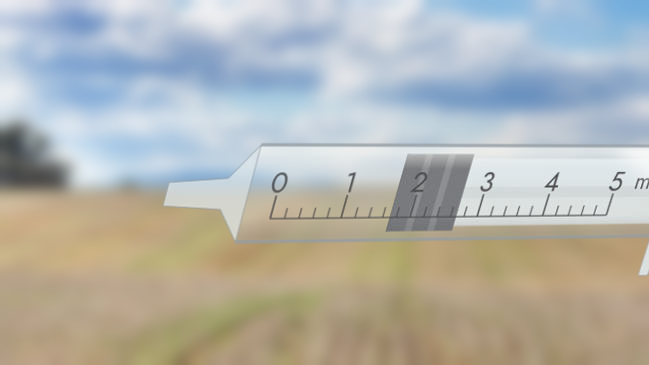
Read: value=1.7 unit=mL
